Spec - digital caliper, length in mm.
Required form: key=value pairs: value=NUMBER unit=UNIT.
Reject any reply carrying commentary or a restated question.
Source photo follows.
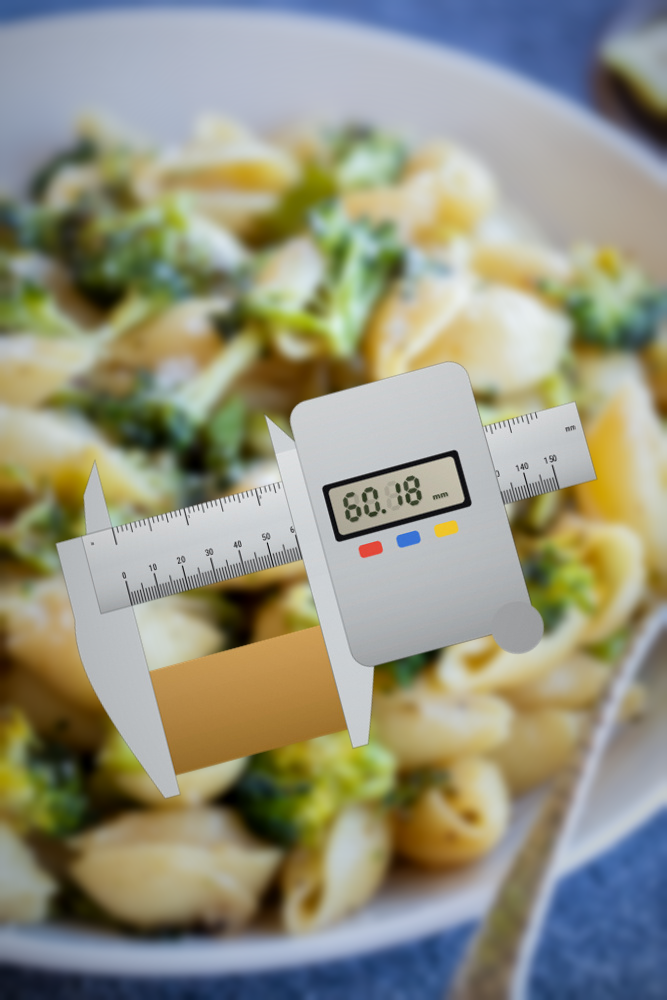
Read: value=60.18 unit=mm
